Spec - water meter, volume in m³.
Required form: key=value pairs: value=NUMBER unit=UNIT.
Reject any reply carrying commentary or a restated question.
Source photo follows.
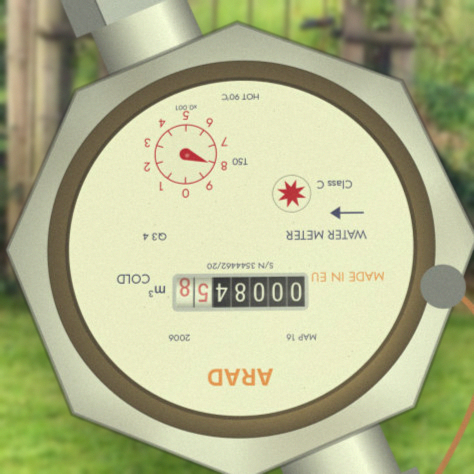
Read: value=84.578 unit=m³
